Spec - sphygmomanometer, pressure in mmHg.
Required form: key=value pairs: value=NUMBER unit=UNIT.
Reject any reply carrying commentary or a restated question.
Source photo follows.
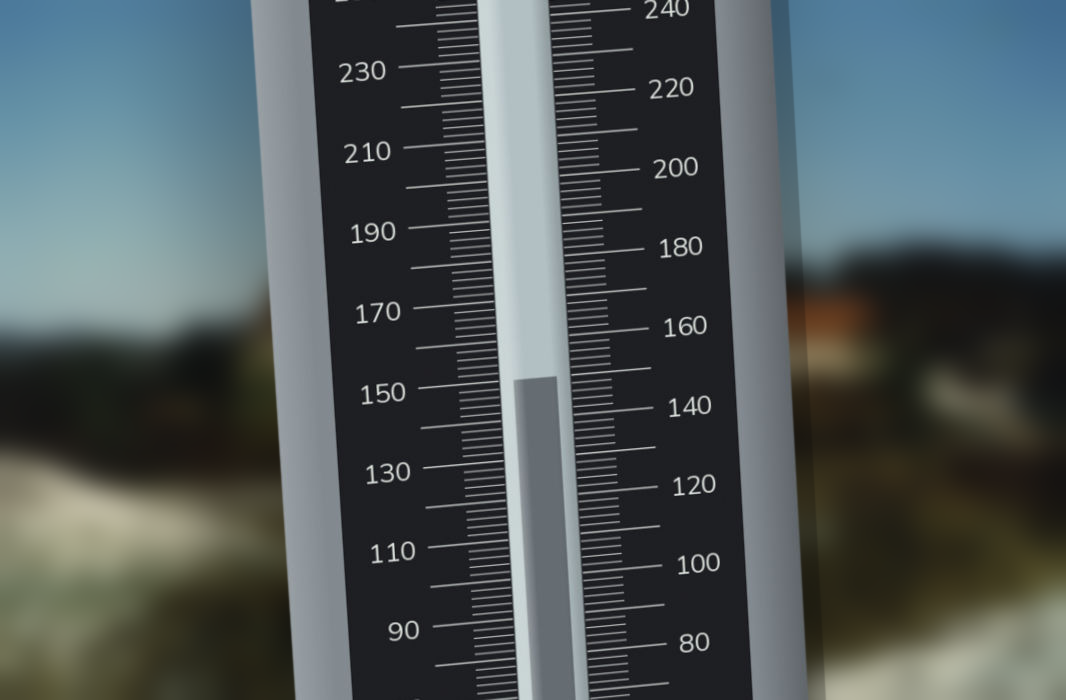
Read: value=150 unit=mmHg
